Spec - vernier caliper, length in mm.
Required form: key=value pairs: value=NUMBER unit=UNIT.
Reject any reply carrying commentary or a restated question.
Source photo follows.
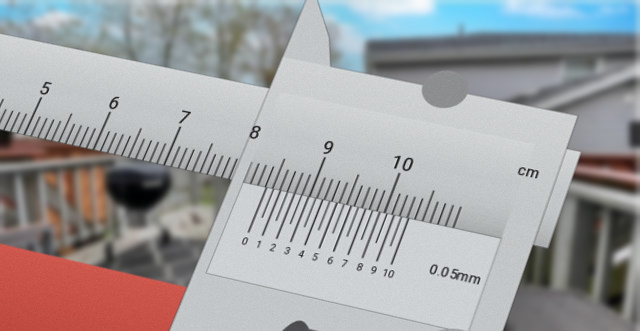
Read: value=84.2 unit=mm
